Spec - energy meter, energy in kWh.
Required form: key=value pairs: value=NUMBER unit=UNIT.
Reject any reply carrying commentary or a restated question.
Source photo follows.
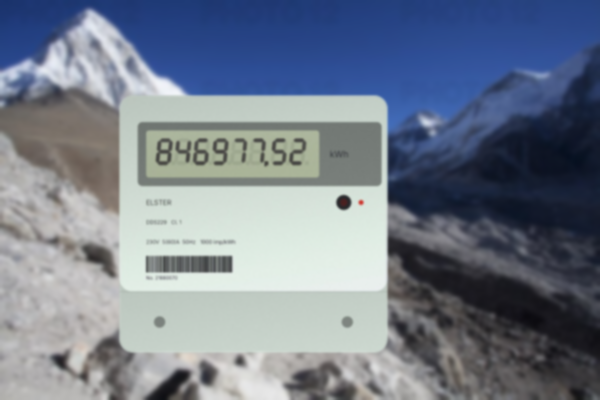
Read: value=846977.52 unit=kWh
